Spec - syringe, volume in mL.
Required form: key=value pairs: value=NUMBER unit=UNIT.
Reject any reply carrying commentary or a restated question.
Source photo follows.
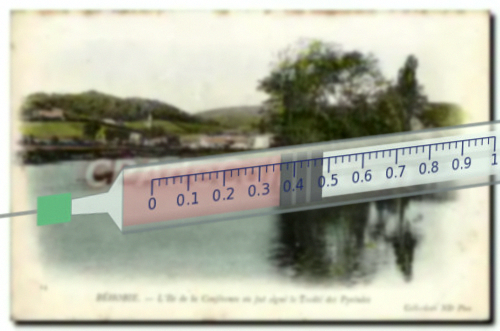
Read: value=0.36 unit=mL
